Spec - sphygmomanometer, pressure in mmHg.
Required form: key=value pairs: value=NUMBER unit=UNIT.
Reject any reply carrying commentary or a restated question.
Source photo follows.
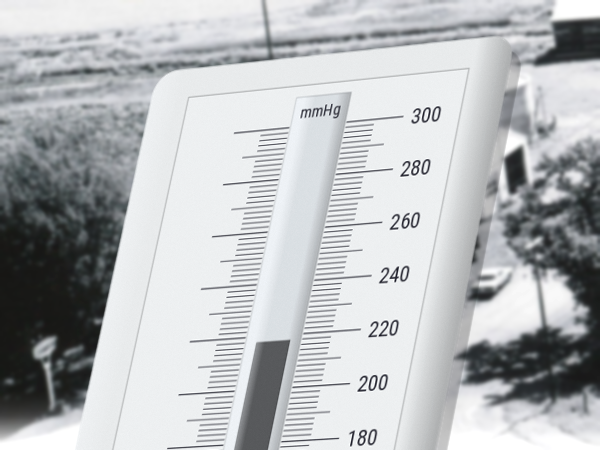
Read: value=218 unit=mmHg
